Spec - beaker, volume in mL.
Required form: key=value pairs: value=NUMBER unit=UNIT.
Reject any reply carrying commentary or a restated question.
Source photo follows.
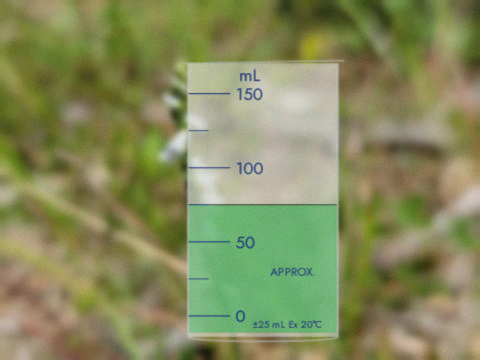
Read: value=75 unit=mL
